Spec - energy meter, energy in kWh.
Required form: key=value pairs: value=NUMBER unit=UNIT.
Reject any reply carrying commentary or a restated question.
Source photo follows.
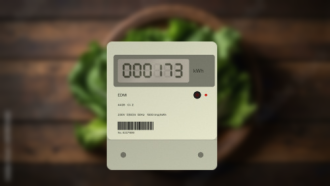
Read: value=173 unit=kWh
